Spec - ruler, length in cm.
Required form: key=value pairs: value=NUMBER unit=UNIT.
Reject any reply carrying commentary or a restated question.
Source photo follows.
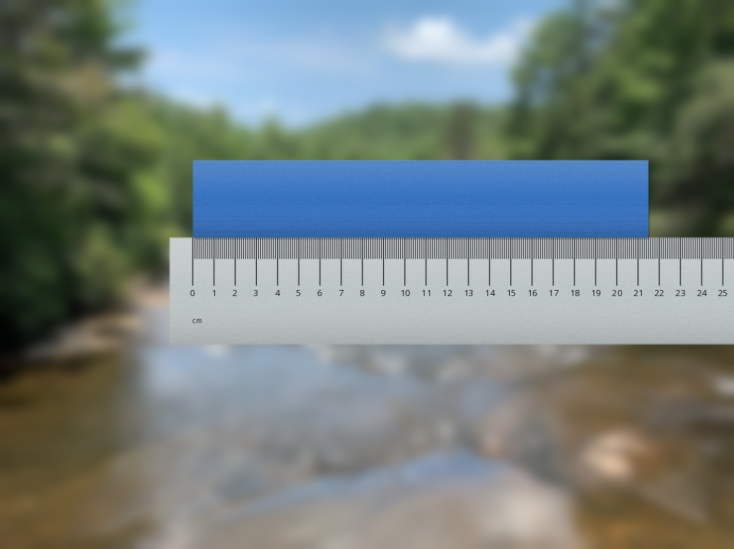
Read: value=21.5 unit=cm
